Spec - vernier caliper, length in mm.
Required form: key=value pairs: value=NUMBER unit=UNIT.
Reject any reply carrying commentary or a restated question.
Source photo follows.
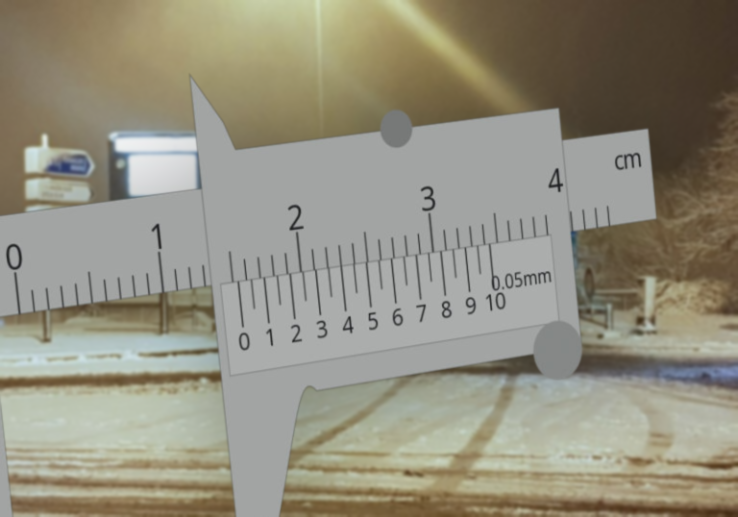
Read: value=15.4 unit=mm
